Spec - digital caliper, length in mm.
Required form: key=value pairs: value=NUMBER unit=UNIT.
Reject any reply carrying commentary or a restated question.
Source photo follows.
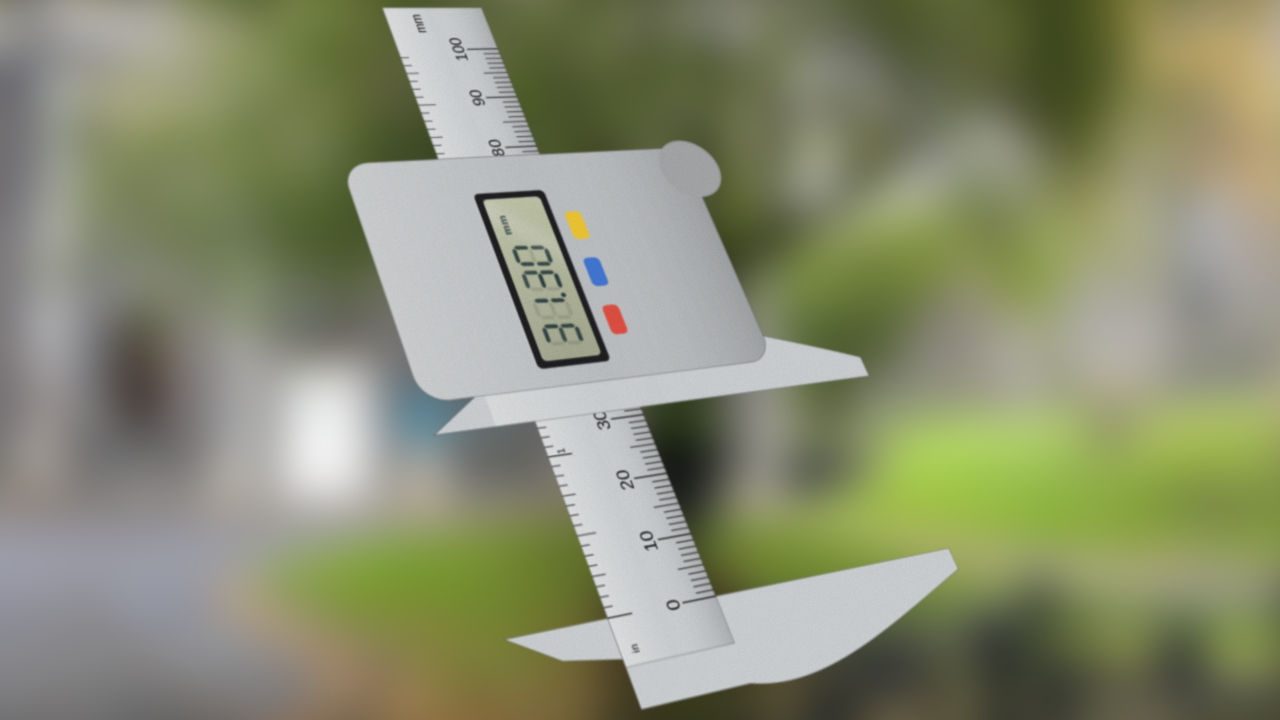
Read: value=31.30 unit=mm
